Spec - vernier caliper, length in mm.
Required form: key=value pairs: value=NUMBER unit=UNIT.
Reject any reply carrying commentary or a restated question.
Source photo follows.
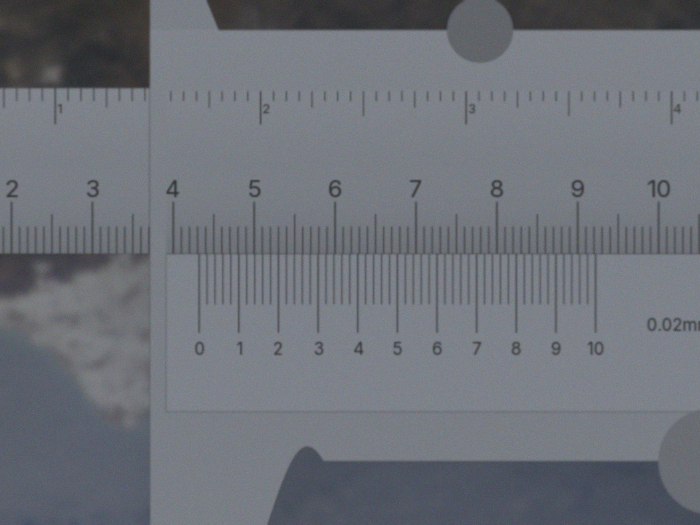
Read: value=43.2 unit=mm
